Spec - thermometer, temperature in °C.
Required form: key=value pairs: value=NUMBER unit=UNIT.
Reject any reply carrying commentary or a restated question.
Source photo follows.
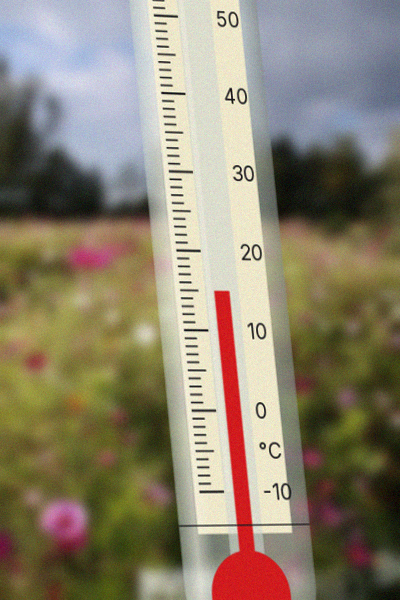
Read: value=15 unit=°C
